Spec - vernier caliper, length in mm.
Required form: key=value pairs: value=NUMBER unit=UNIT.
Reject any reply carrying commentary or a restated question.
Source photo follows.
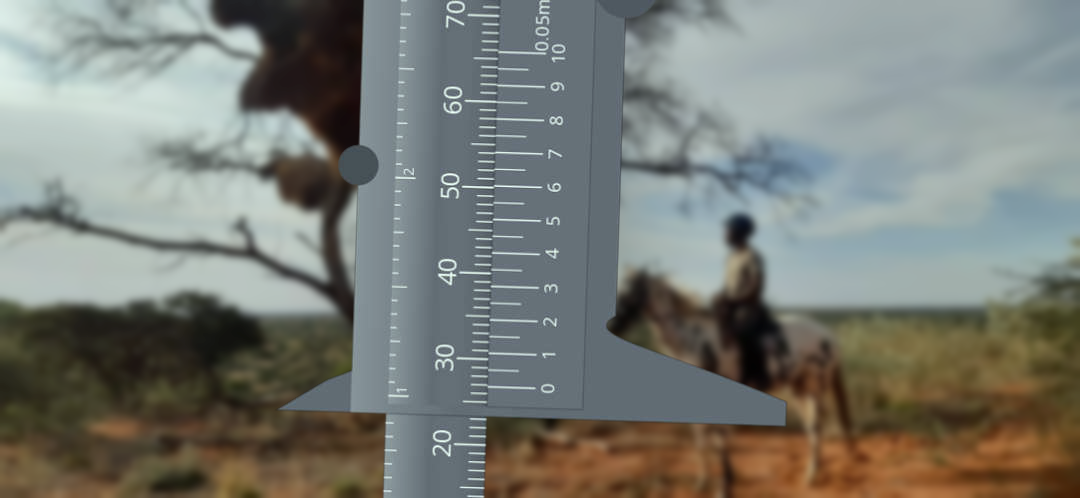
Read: value=26.8 unit=mm
